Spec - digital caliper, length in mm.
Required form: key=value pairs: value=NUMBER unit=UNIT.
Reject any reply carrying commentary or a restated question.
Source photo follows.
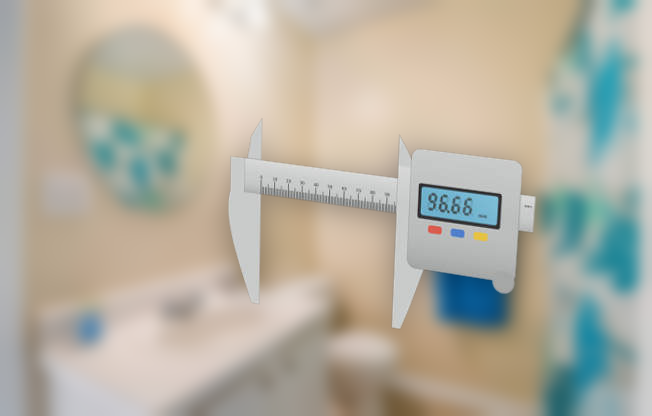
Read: value=96.66 unit=mm
